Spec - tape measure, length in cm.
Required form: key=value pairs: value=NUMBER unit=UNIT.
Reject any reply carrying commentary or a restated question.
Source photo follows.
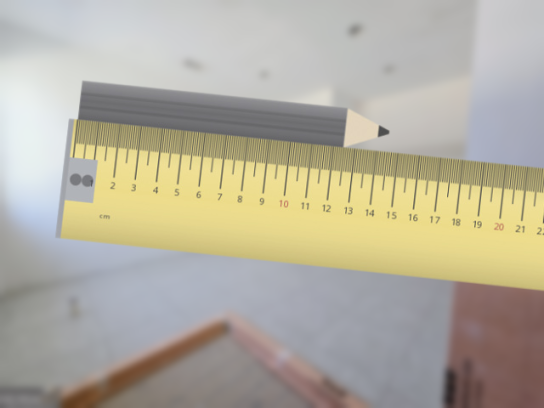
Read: value=14.5 unit=cm
